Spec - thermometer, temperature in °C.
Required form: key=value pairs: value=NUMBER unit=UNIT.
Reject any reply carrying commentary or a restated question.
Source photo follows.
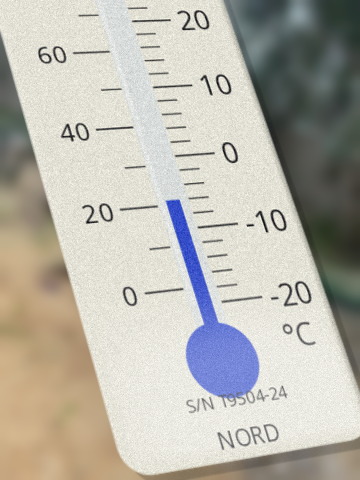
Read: value=-6 unit=°C
